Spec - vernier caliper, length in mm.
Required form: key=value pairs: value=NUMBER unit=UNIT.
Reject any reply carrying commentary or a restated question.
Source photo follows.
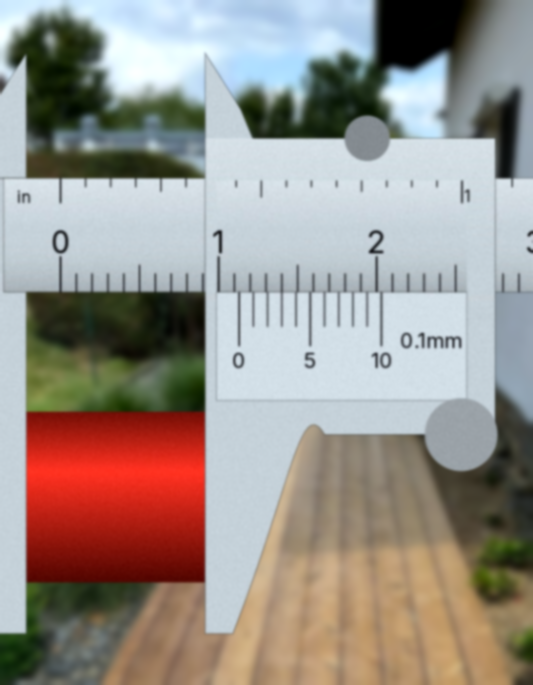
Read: value=11.3 unit=mm
